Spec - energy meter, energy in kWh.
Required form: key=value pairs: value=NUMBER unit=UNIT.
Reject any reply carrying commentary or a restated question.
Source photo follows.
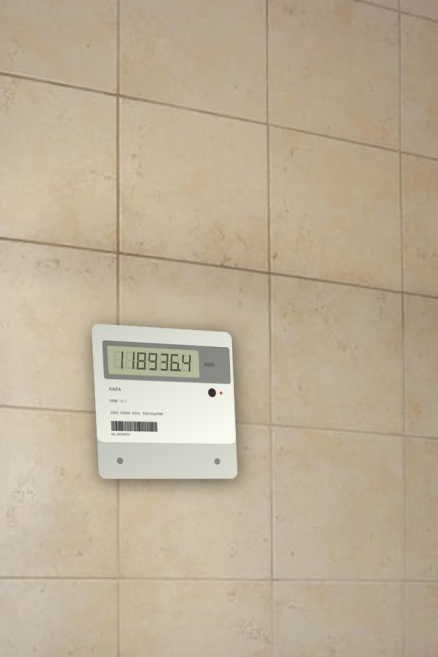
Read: value=118936.4 unit=kWh
